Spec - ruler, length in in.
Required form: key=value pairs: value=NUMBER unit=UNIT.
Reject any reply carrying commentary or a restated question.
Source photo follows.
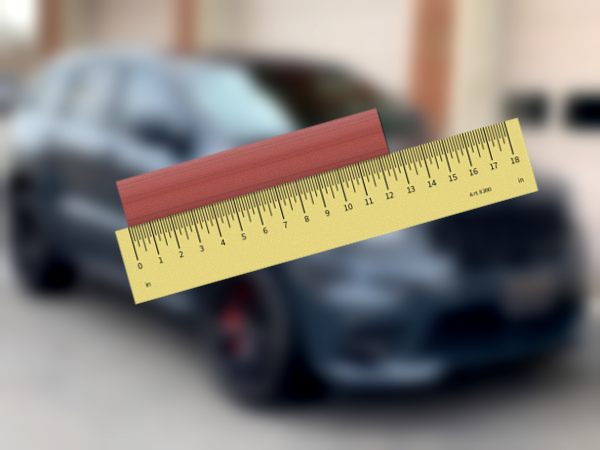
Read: value=12.5 unit=in
